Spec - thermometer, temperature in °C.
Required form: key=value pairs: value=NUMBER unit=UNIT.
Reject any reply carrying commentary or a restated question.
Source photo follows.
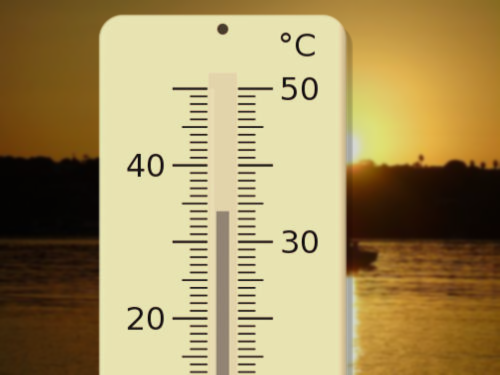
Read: value=34 unit=°C
